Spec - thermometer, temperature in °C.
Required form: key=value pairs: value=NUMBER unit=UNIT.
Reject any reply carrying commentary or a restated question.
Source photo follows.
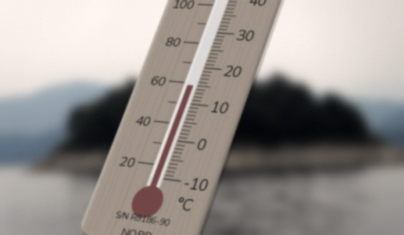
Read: value=15 unit=°C
